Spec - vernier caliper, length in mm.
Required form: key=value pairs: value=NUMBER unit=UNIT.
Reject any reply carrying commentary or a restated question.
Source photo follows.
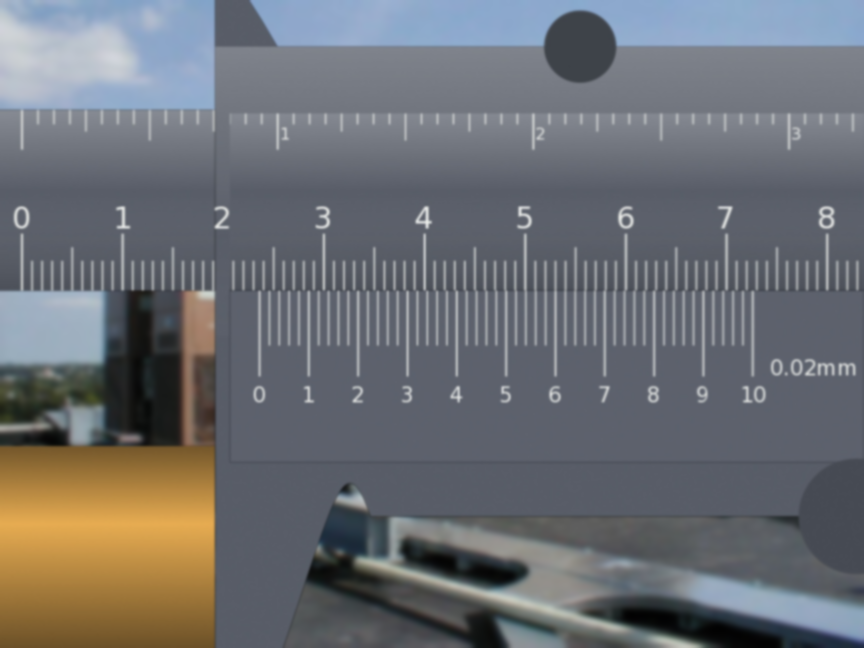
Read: value=23.6 unit=mm
